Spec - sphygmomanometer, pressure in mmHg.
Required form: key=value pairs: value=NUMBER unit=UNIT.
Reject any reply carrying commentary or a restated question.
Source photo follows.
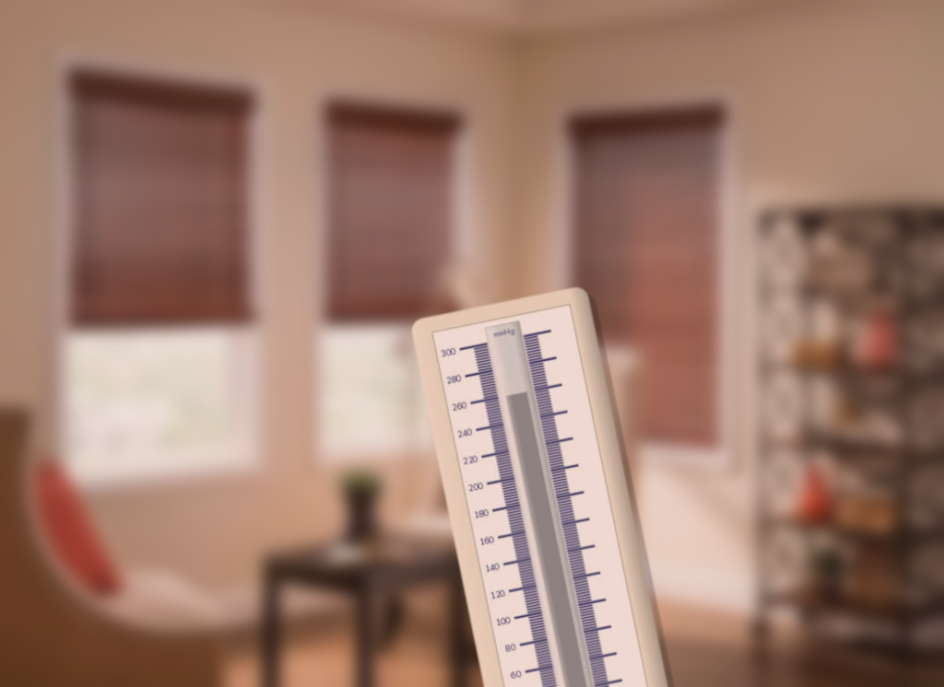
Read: value=260 unit=mmHg
